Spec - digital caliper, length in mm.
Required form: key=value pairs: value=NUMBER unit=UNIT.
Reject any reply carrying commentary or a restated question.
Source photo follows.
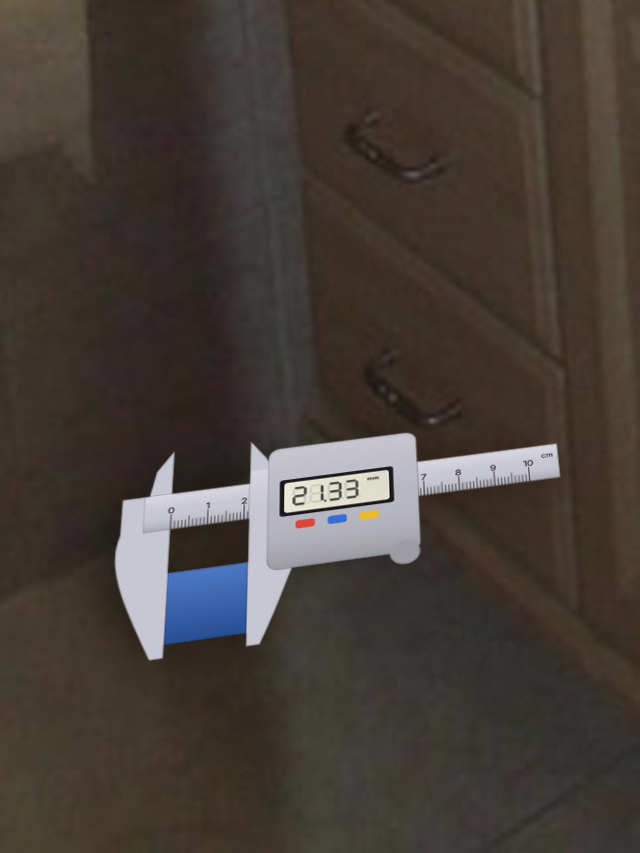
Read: value=21.33 unit=mm
